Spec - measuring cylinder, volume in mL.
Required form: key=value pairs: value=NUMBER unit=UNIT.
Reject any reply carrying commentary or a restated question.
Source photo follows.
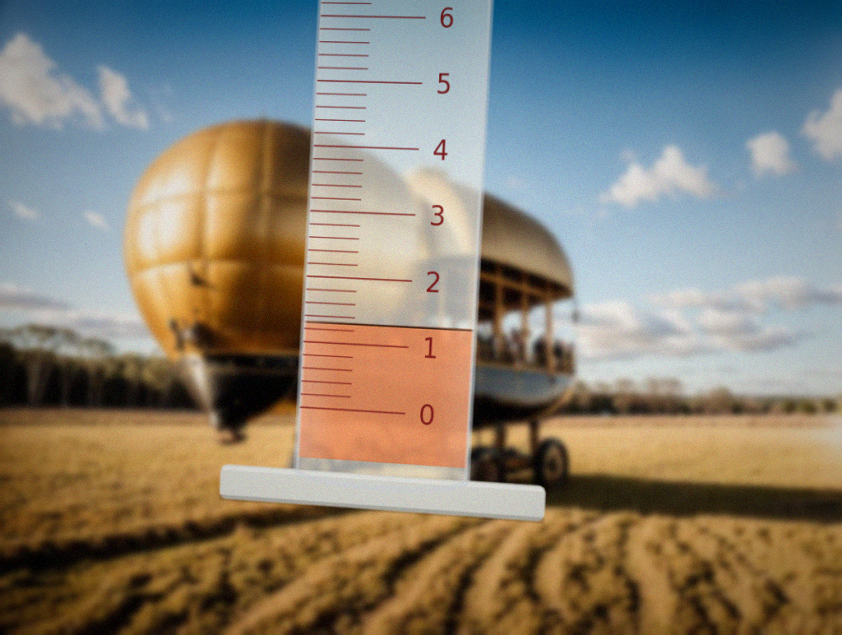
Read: value=1.3 unit=mL
